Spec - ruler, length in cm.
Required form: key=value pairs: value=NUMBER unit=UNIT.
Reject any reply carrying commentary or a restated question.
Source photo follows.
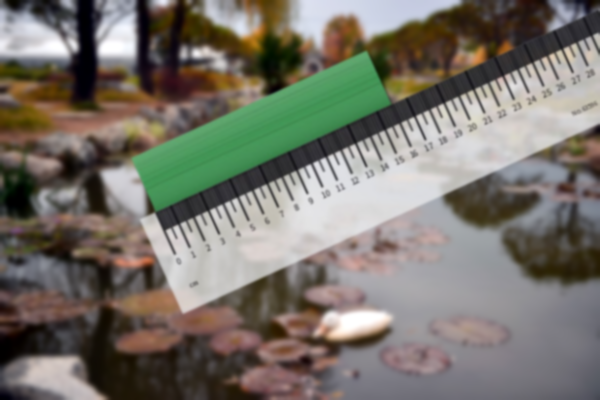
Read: value=16 unit=cm
